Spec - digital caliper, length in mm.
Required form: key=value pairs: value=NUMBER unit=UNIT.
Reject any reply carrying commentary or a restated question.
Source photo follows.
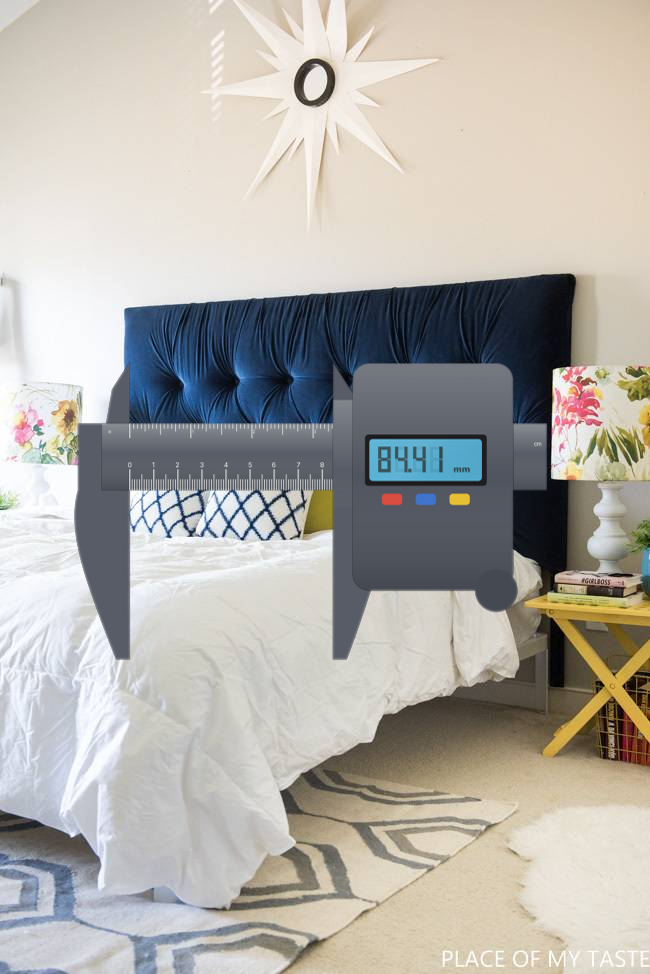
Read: value=84.41 unit=mm
